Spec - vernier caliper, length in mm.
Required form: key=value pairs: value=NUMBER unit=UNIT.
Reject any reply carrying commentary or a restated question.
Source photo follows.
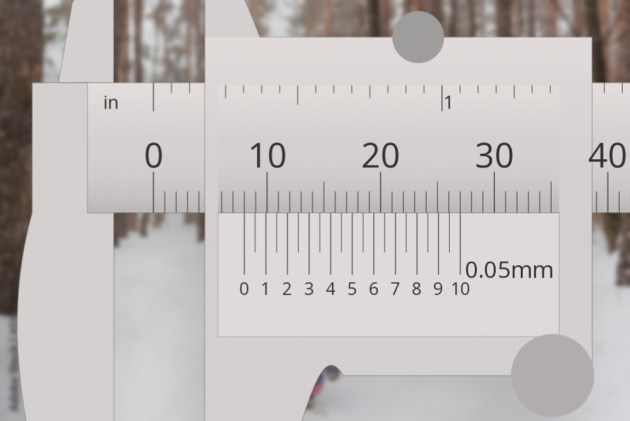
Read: value=8.0 unit=mm
